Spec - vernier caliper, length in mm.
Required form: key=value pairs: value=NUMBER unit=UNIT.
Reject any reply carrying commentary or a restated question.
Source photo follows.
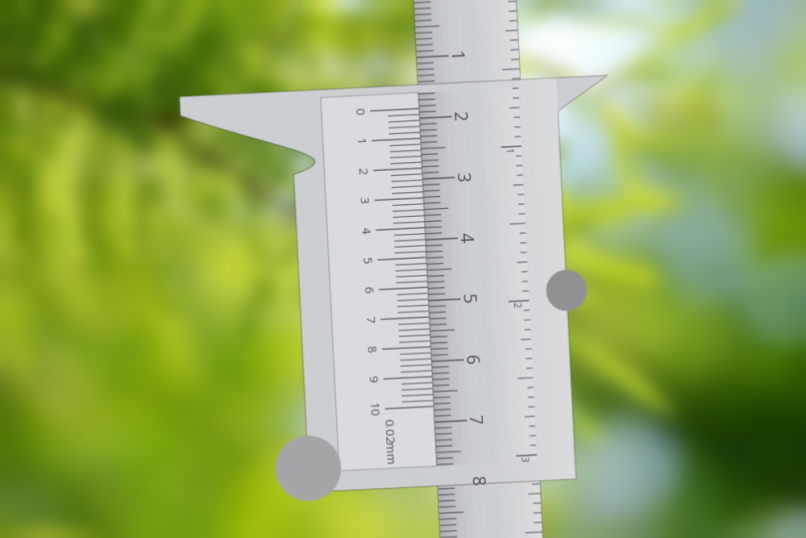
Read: value=18.4 unit=mm
